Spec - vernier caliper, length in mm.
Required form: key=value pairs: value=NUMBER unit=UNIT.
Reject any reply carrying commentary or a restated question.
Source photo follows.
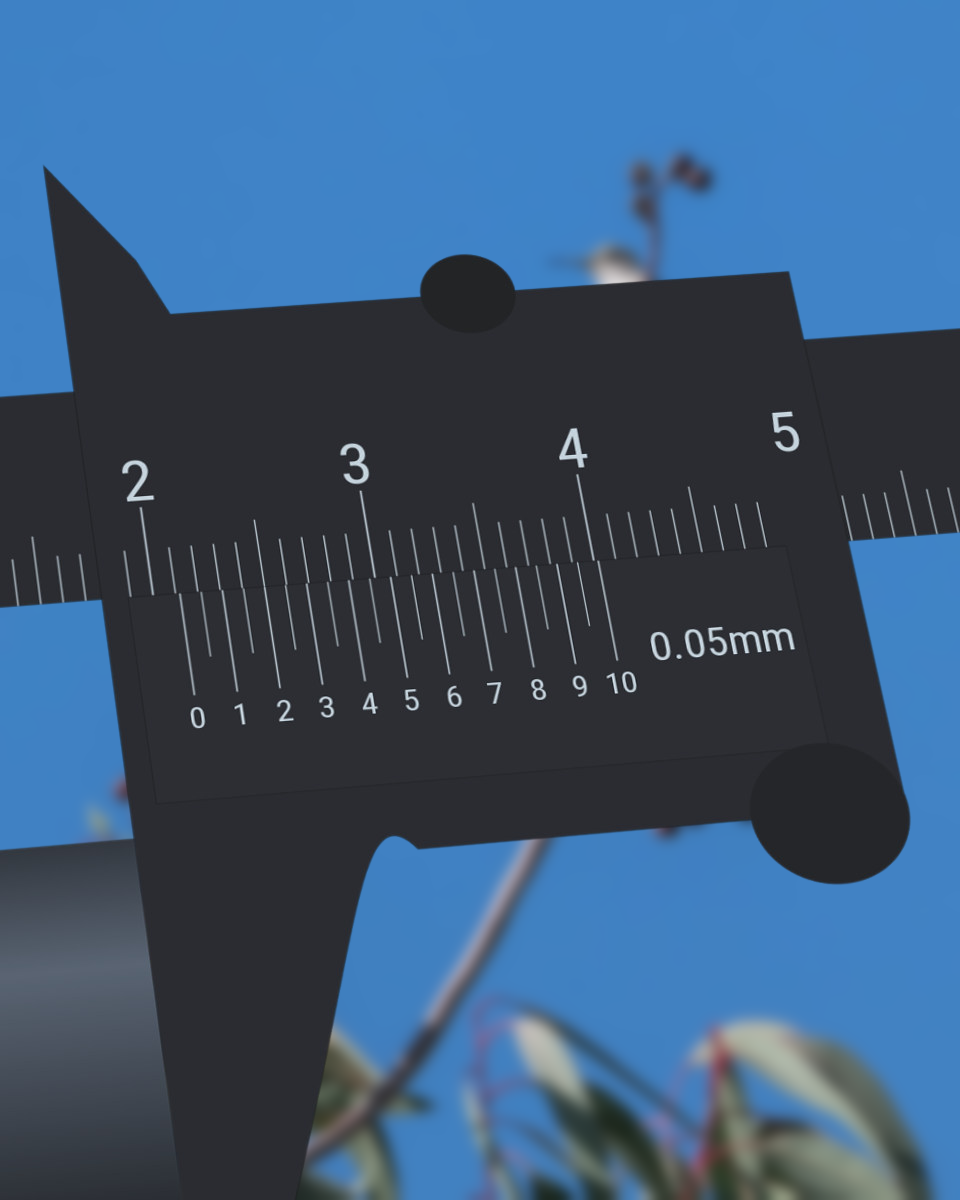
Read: value=21.2 unit=mm
